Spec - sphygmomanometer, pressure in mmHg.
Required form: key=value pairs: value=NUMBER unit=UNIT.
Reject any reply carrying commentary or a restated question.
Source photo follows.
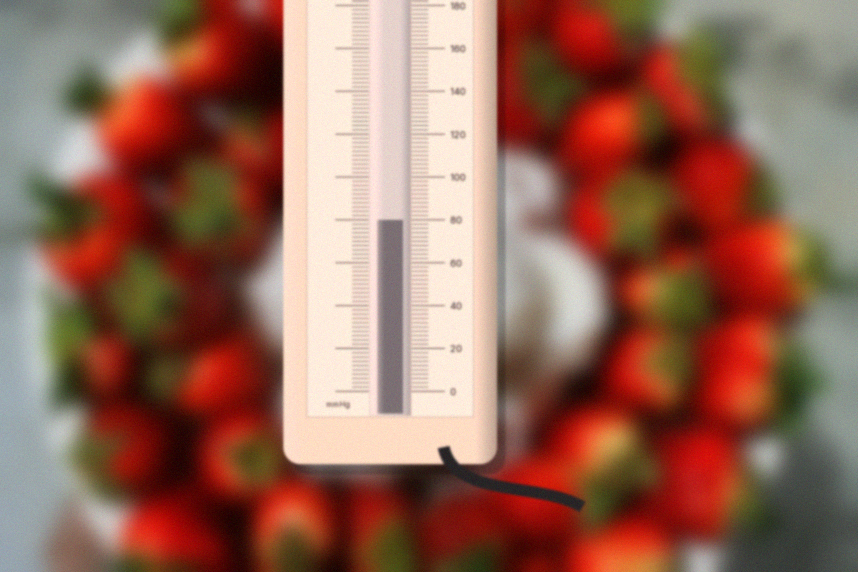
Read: value=80 unit=mmHg
